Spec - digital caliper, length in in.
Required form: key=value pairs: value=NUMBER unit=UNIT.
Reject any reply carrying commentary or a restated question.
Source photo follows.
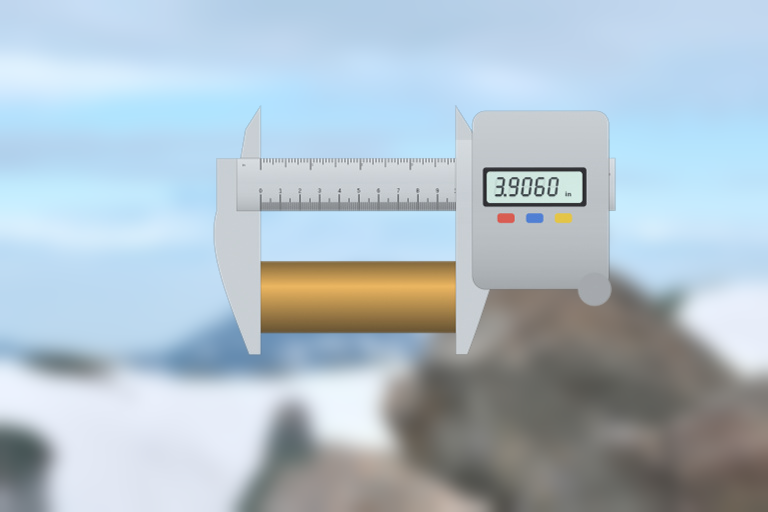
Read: value=3.9060 unit=in
